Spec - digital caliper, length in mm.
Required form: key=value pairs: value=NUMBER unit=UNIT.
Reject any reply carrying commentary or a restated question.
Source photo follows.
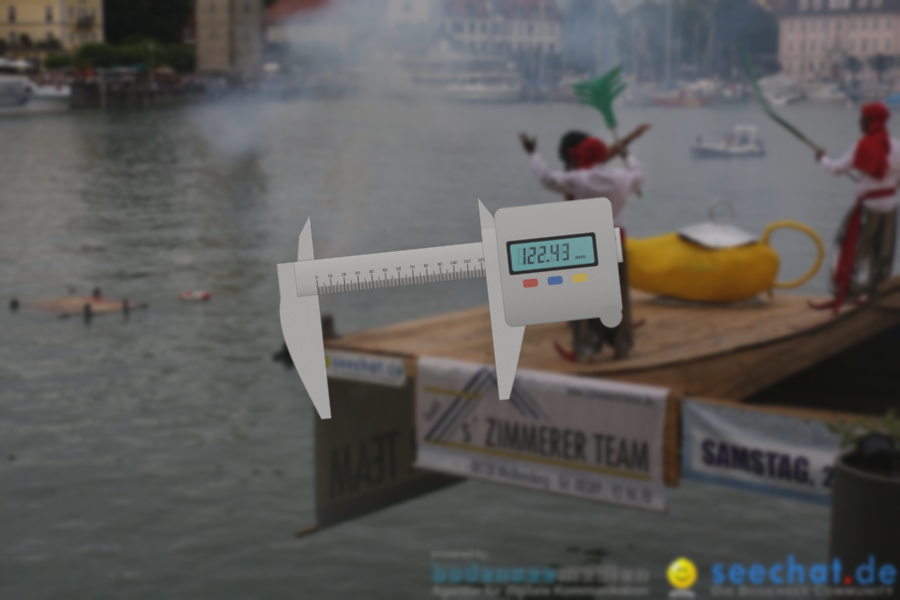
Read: value=122.43 unit=mm
